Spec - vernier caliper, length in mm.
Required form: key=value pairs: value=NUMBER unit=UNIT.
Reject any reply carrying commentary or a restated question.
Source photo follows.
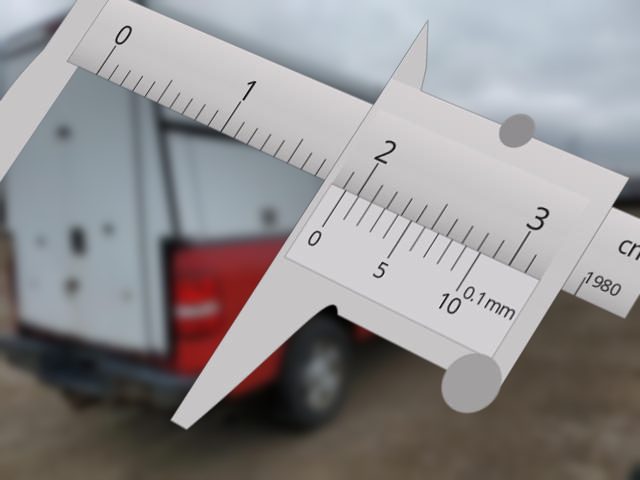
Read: value=19.2 unit=mm
